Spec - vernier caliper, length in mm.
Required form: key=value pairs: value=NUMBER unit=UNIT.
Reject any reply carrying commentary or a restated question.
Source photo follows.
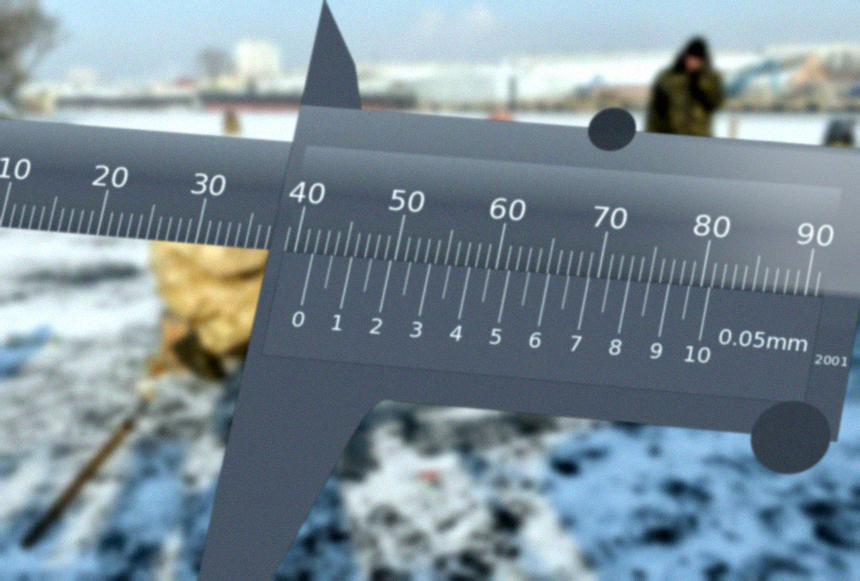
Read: value=41.8 unit=mm
